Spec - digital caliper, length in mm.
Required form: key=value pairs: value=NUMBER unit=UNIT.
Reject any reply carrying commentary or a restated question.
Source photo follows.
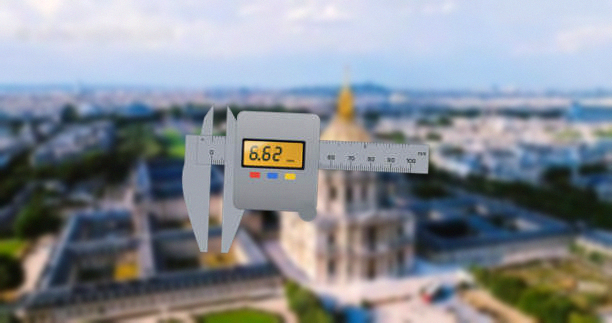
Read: value=6.62 unit=mm
